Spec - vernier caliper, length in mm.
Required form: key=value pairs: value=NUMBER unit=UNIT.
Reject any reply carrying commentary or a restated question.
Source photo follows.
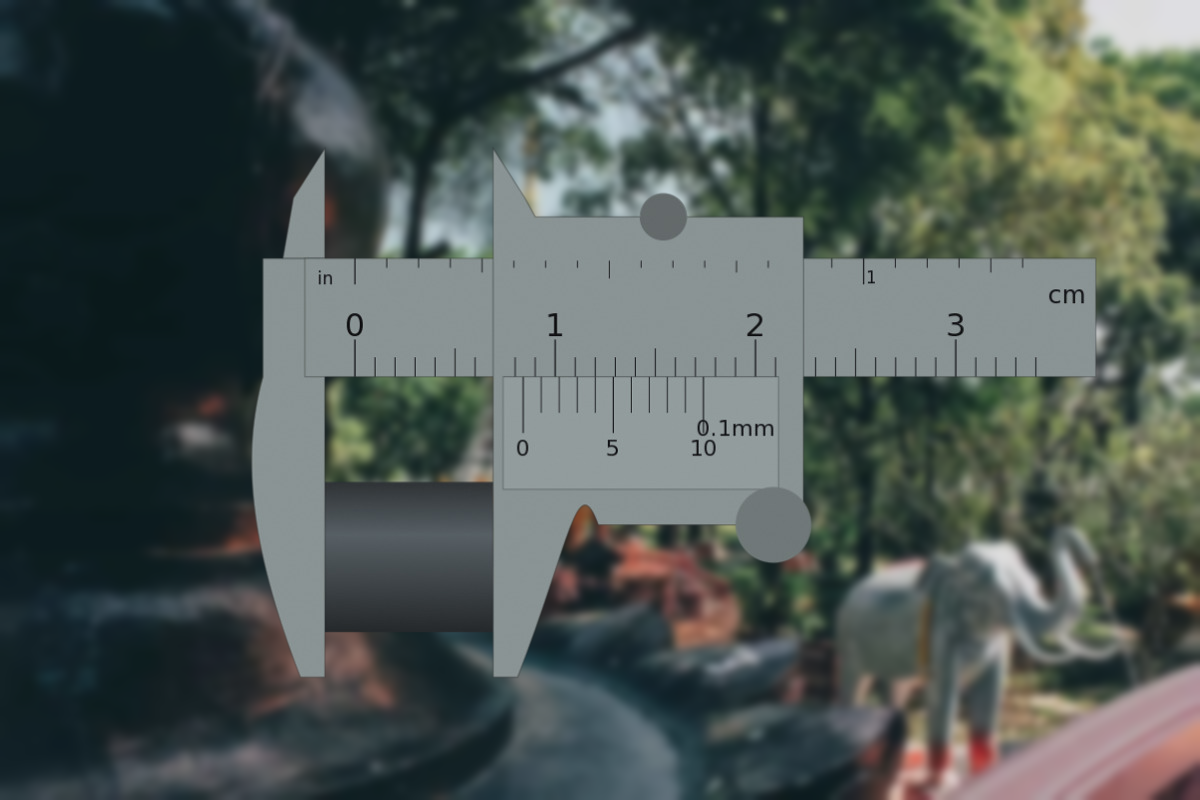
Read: value=8.4 unit=mm
